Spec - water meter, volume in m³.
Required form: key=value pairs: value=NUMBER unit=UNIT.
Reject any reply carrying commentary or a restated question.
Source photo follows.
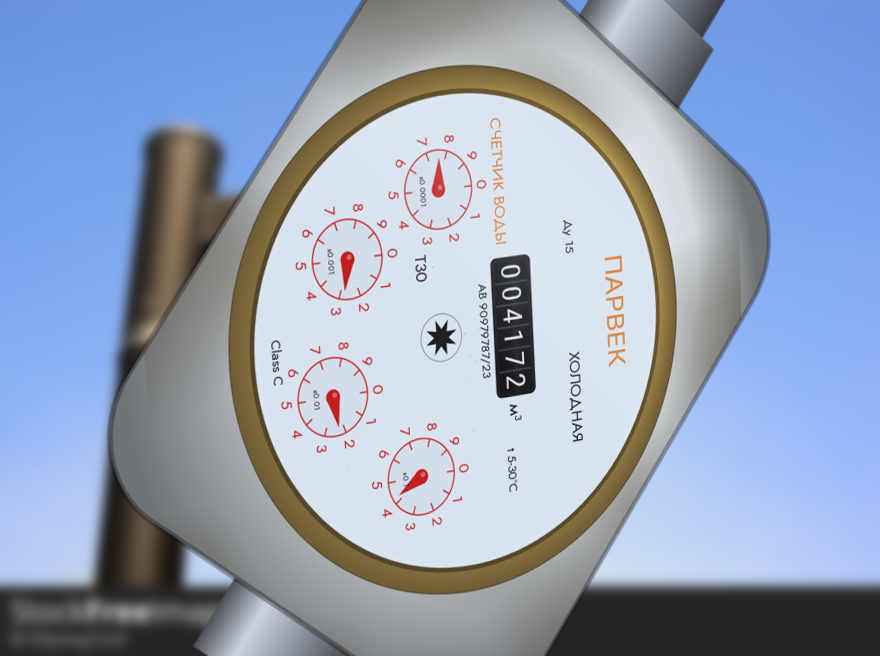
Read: value=4172.4227 unit=m³
